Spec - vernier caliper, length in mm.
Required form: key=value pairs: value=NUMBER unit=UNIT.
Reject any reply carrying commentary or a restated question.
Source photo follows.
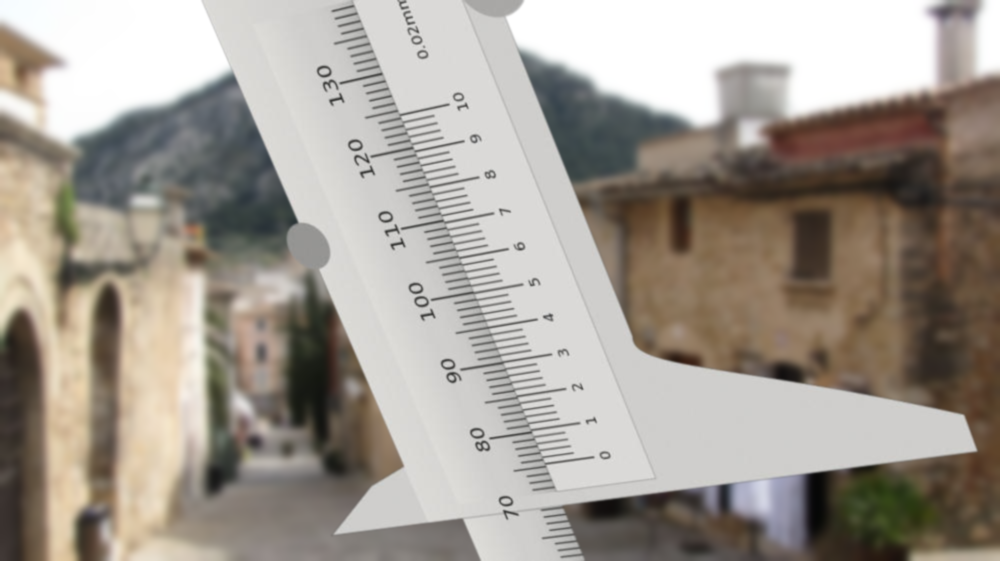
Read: value=75.4 unit=mm
